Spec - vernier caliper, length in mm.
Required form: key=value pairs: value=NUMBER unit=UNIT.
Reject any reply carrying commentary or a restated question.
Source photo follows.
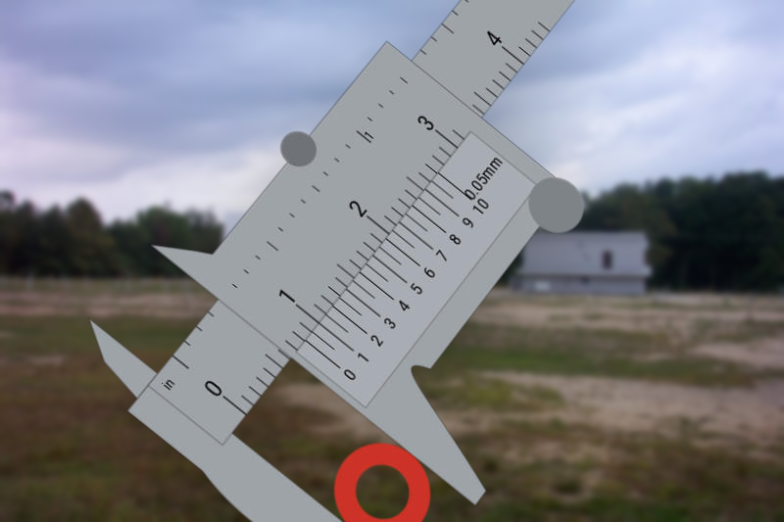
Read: value=8.1 unit=mm
